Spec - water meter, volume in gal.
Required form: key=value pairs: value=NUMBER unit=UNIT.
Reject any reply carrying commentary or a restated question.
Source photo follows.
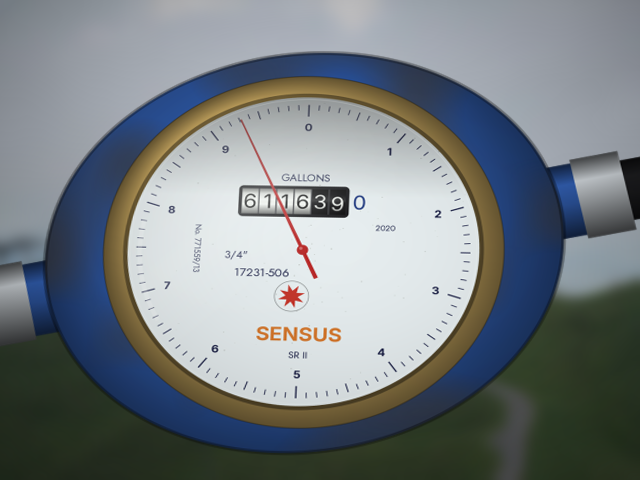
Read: value=6116389.3 unit=gal
